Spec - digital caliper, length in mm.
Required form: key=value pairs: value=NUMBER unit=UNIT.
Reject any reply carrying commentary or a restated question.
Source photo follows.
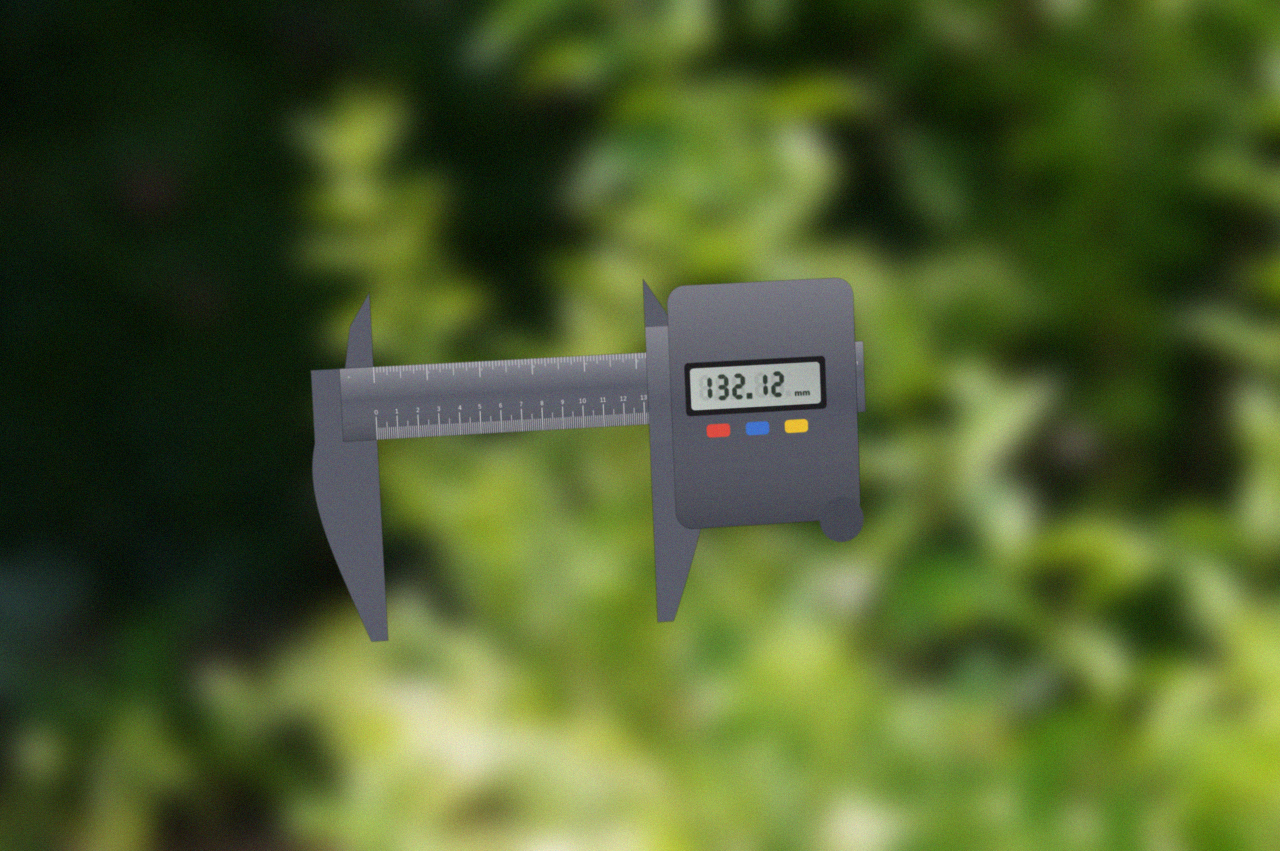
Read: value=132.12 unit=mm
